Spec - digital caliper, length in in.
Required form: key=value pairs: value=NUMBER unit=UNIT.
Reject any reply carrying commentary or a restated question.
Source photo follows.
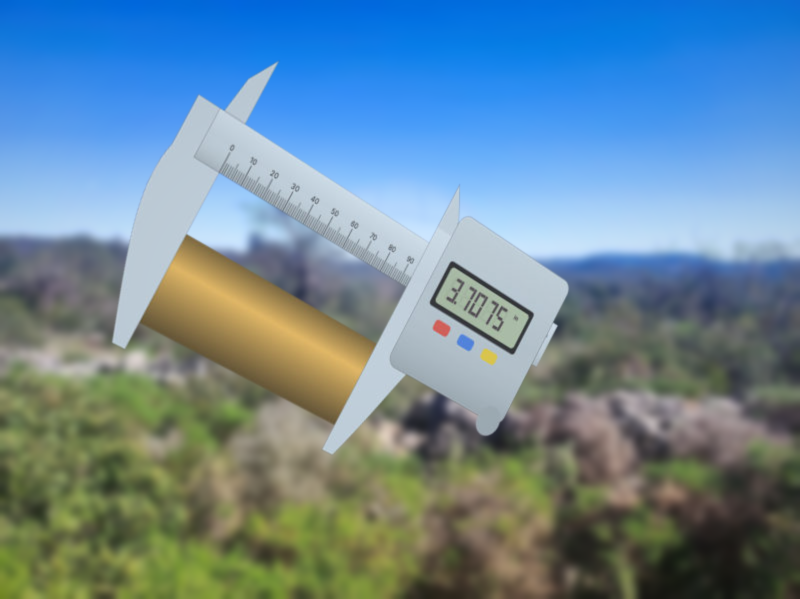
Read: value=3.7075 unit=in
